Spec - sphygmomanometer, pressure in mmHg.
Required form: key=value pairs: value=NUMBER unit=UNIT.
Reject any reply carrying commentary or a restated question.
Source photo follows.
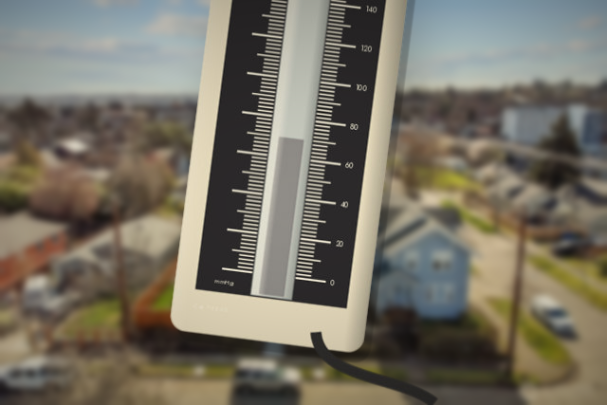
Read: value=70 unit=mmHg
